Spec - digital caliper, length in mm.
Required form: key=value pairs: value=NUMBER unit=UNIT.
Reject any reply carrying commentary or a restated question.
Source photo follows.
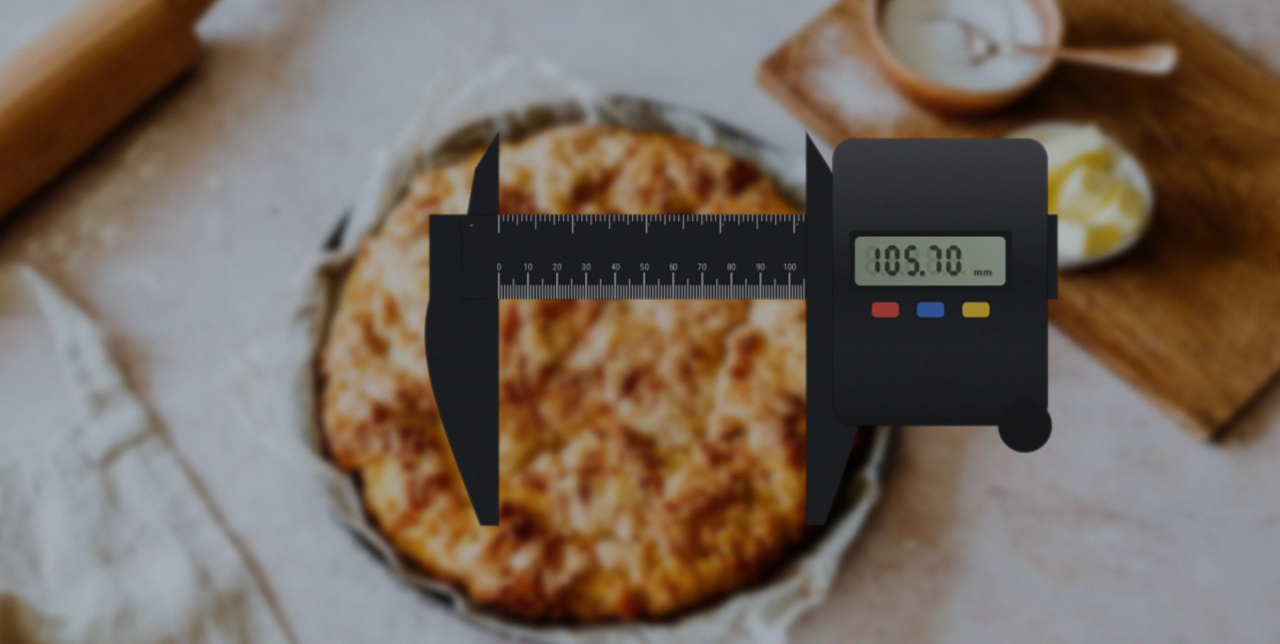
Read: value=105.70 unit=mm
